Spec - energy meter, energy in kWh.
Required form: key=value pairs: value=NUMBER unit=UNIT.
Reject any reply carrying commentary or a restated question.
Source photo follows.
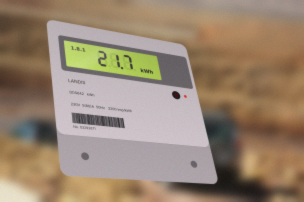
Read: value=21.7 unit=kWh
